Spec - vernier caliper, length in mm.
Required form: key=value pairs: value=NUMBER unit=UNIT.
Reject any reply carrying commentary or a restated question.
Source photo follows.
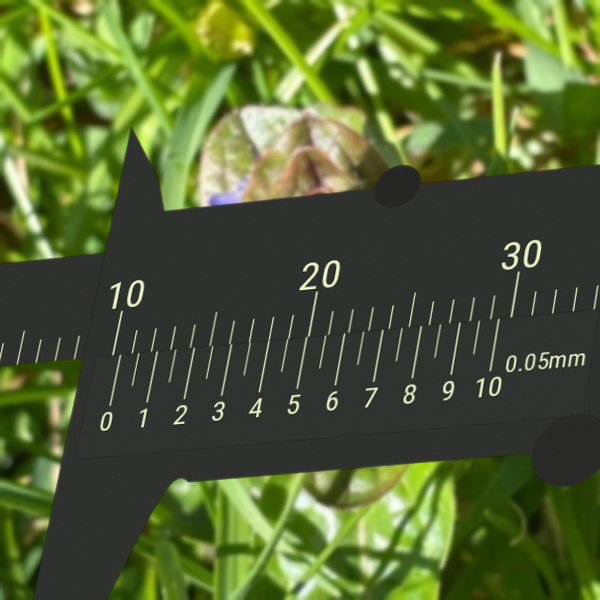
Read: value=10.4 unit=mm
